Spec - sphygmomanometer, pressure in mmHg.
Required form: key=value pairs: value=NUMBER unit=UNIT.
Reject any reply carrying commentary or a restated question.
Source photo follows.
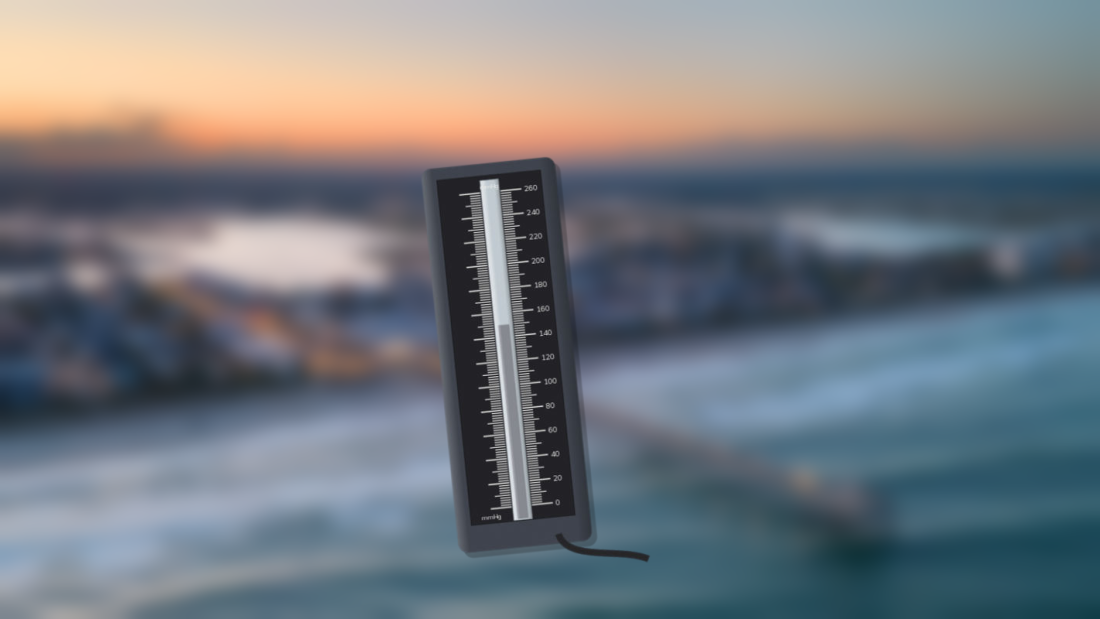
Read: value=150 unit=mmHg
